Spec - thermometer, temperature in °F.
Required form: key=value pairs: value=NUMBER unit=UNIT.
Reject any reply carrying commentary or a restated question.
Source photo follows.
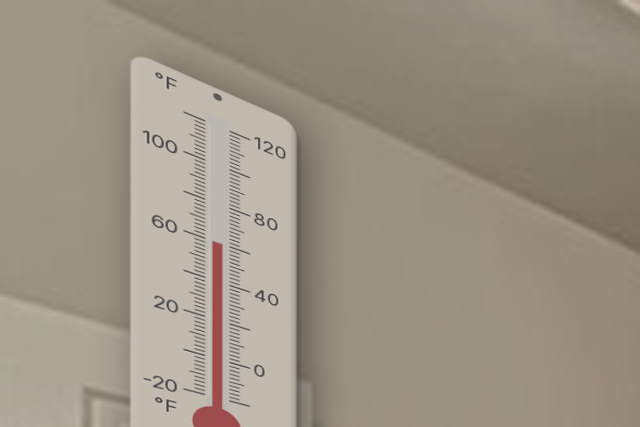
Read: value=60 unit=°F
